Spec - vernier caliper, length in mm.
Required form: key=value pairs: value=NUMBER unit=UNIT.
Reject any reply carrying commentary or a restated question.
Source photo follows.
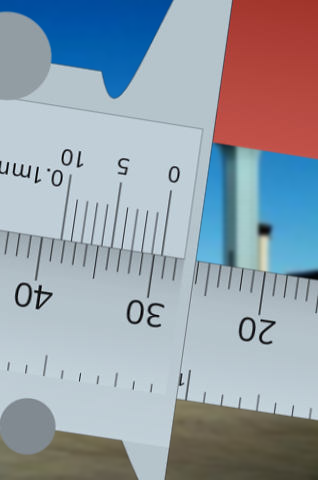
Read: value=29.3 unit=mm
